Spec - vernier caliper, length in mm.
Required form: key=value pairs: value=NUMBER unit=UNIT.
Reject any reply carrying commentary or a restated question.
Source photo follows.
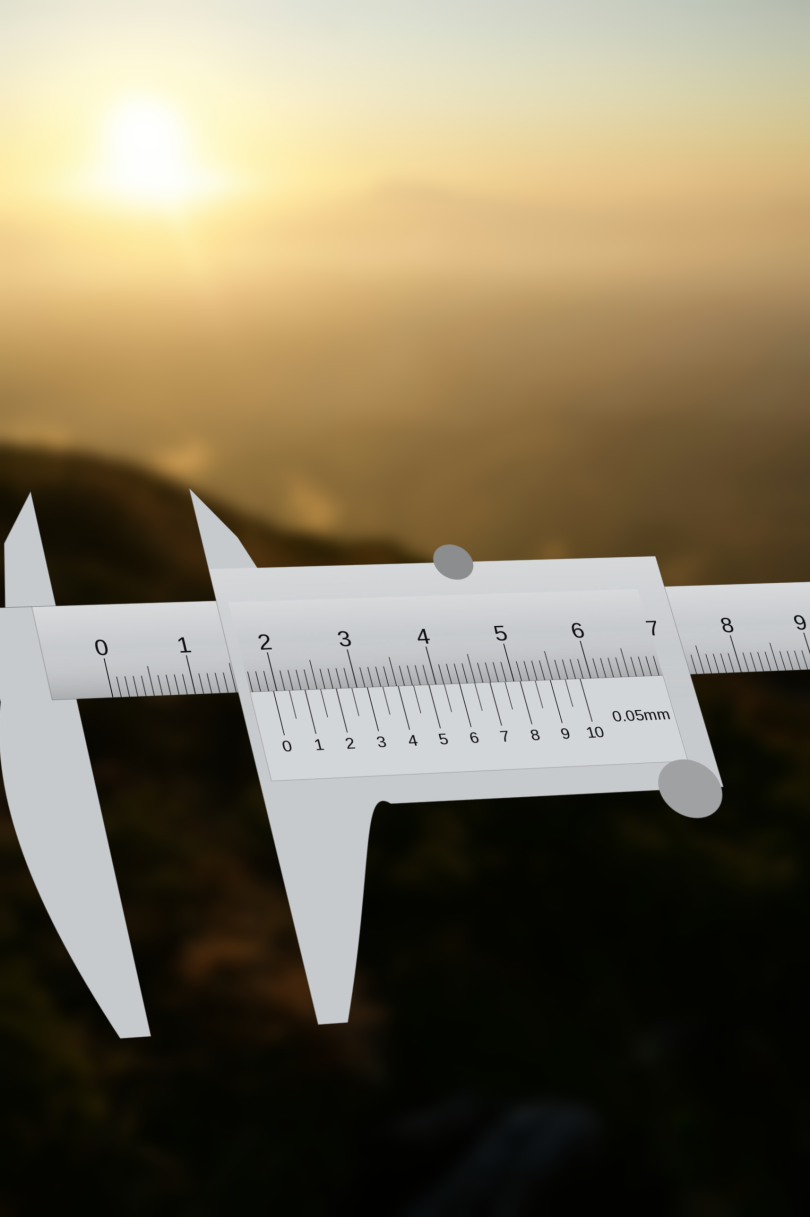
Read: value=19.6 unit=mm
